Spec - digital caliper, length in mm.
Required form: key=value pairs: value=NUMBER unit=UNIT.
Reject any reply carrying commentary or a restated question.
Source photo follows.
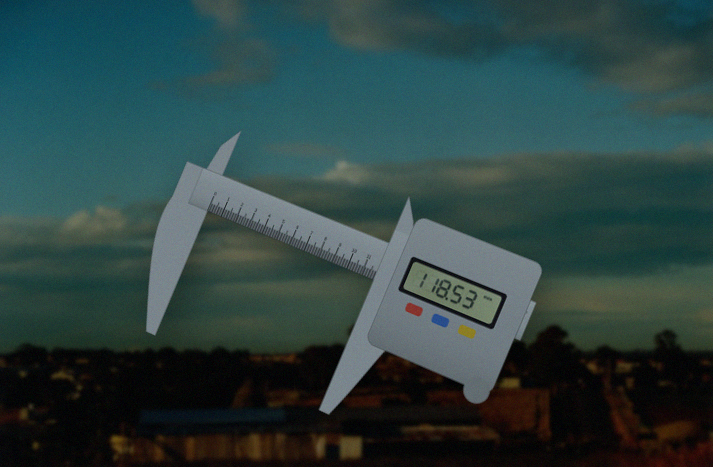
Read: value=118.53 unit=mm
